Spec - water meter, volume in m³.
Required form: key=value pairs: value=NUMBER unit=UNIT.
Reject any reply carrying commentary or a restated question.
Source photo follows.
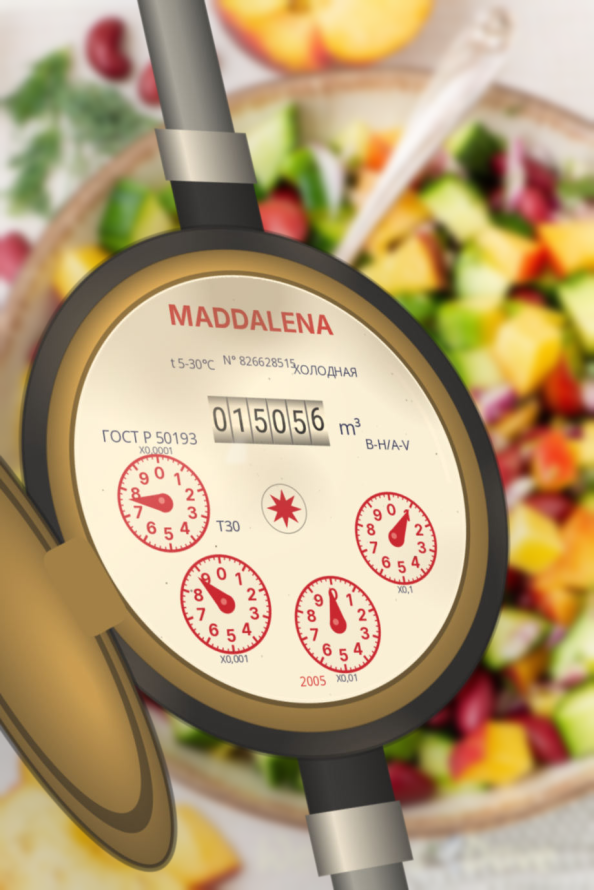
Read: value=15056.0987 unit=m³
